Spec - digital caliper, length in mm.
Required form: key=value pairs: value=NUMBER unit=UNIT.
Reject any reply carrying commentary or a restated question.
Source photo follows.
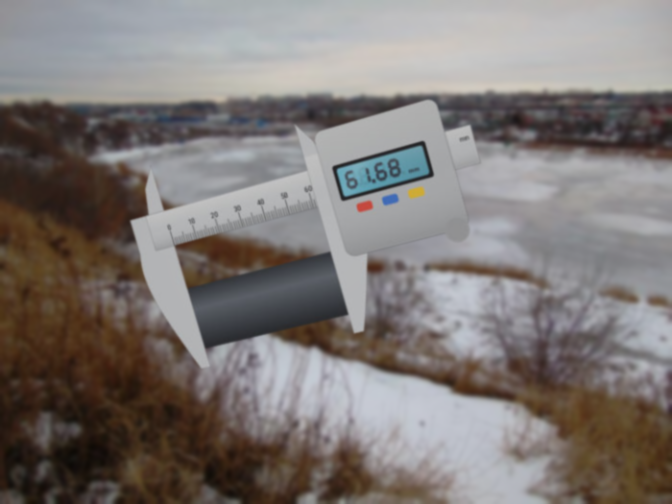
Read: value=61.68 unit=mm
